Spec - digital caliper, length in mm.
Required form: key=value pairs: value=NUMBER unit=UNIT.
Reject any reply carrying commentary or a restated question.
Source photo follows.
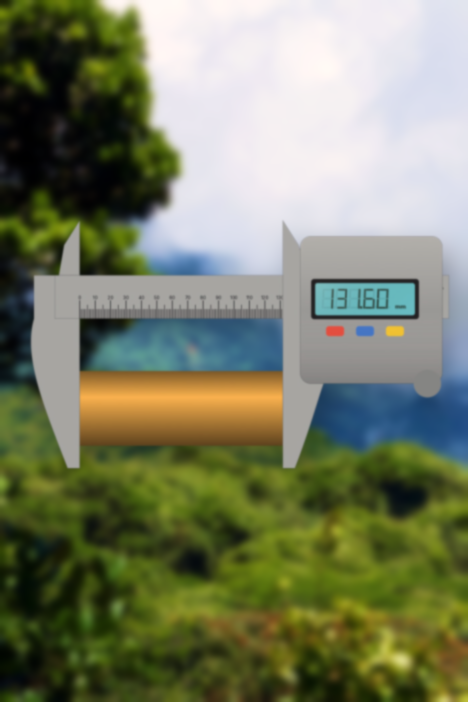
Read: value=131.60 unit=mm
